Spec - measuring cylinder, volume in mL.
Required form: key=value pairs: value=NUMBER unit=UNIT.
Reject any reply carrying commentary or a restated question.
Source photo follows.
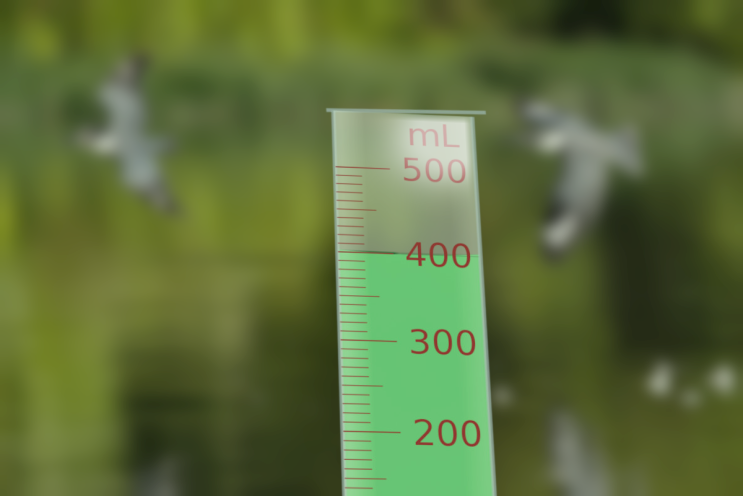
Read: value=400 unit=mL
